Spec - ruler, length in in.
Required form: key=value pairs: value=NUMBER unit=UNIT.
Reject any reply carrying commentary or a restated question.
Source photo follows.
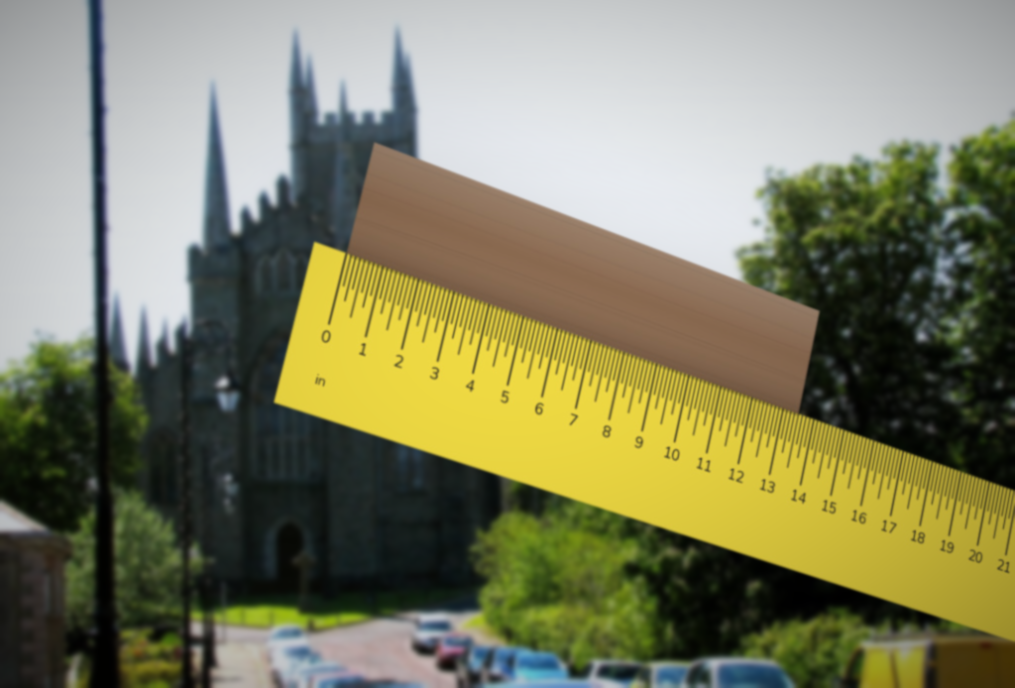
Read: value=13.5 unit=in
